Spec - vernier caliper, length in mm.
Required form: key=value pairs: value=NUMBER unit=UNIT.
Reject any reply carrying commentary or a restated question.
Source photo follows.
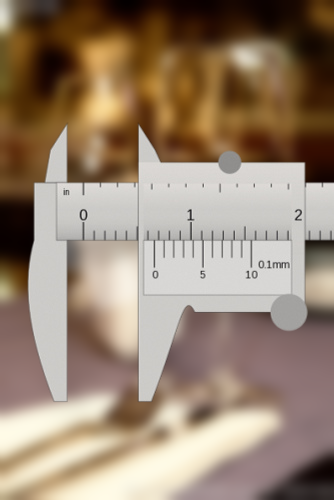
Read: value=6.6 unit=mm
